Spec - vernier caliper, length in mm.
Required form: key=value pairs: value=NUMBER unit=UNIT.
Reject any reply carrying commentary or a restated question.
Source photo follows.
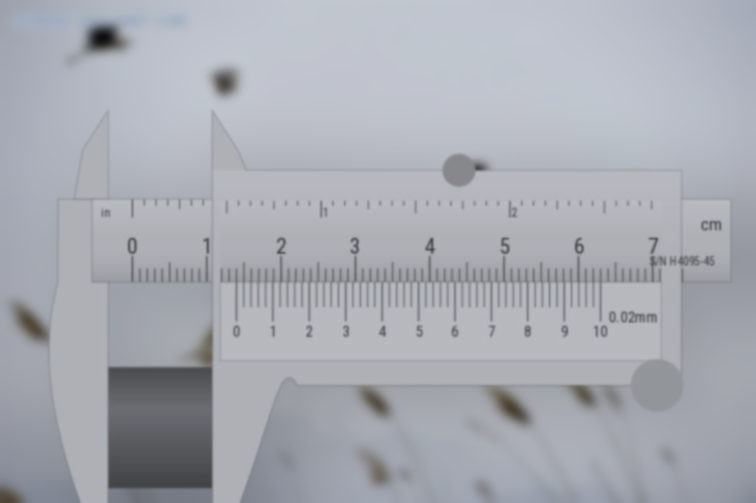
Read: value=14.0 unit=mm
